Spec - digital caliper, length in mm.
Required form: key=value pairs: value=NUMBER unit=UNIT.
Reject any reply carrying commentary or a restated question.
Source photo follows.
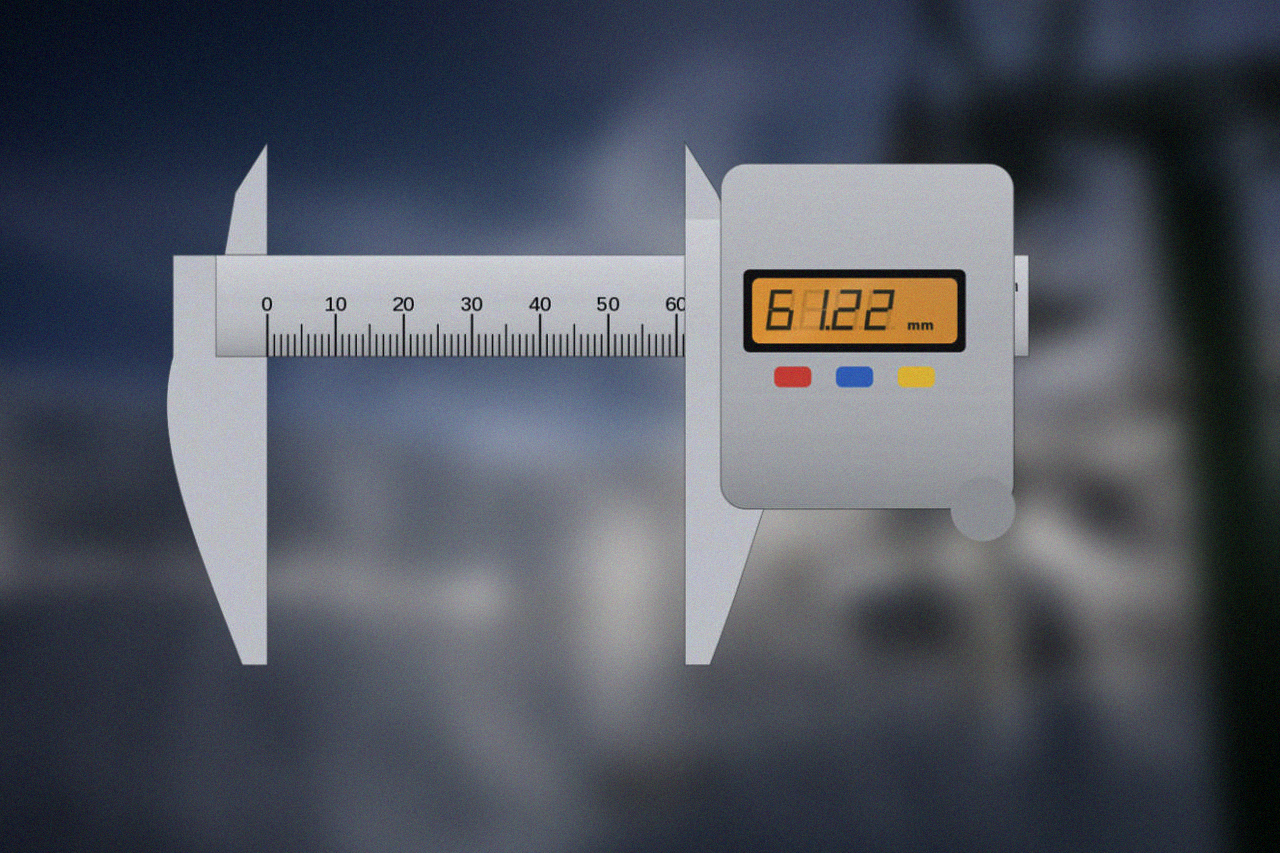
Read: value=61.22 unit=mm
